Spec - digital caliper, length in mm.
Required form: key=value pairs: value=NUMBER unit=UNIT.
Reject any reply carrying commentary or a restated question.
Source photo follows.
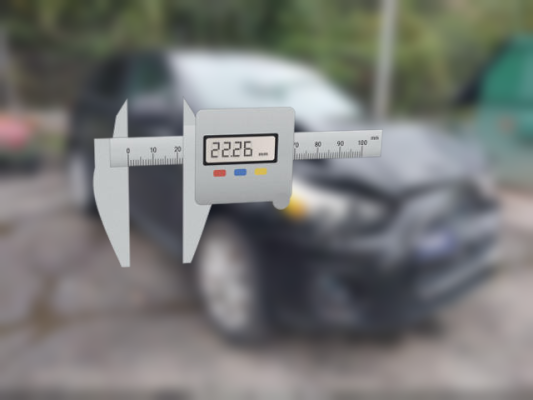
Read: value=22.26 unit=mm
